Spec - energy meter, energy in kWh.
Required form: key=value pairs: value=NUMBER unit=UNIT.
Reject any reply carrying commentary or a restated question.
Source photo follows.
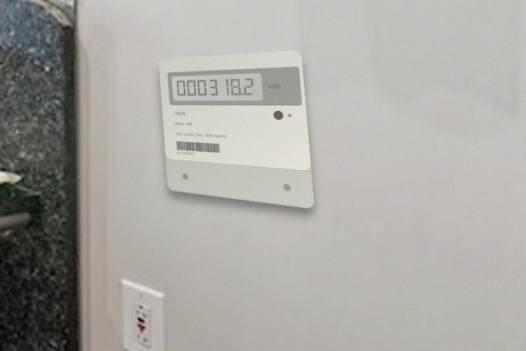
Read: value=318.2 unit=kWh
